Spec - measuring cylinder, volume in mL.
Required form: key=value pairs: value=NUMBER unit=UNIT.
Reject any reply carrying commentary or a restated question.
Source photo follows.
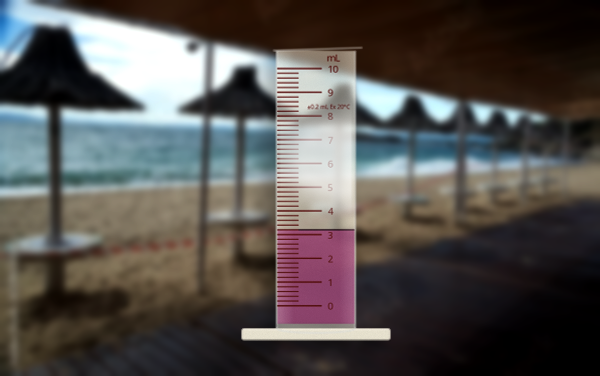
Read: value=3.2 unit=mL
